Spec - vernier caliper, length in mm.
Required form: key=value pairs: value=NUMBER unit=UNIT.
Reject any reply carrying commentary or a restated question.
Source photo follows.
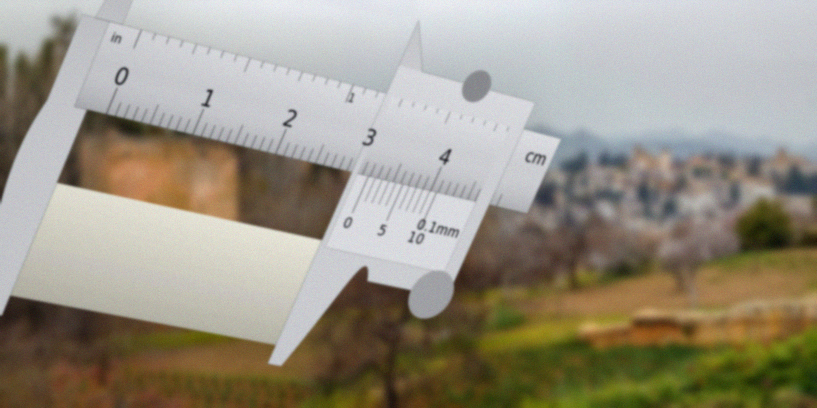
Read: value=31.8 unit=mm
